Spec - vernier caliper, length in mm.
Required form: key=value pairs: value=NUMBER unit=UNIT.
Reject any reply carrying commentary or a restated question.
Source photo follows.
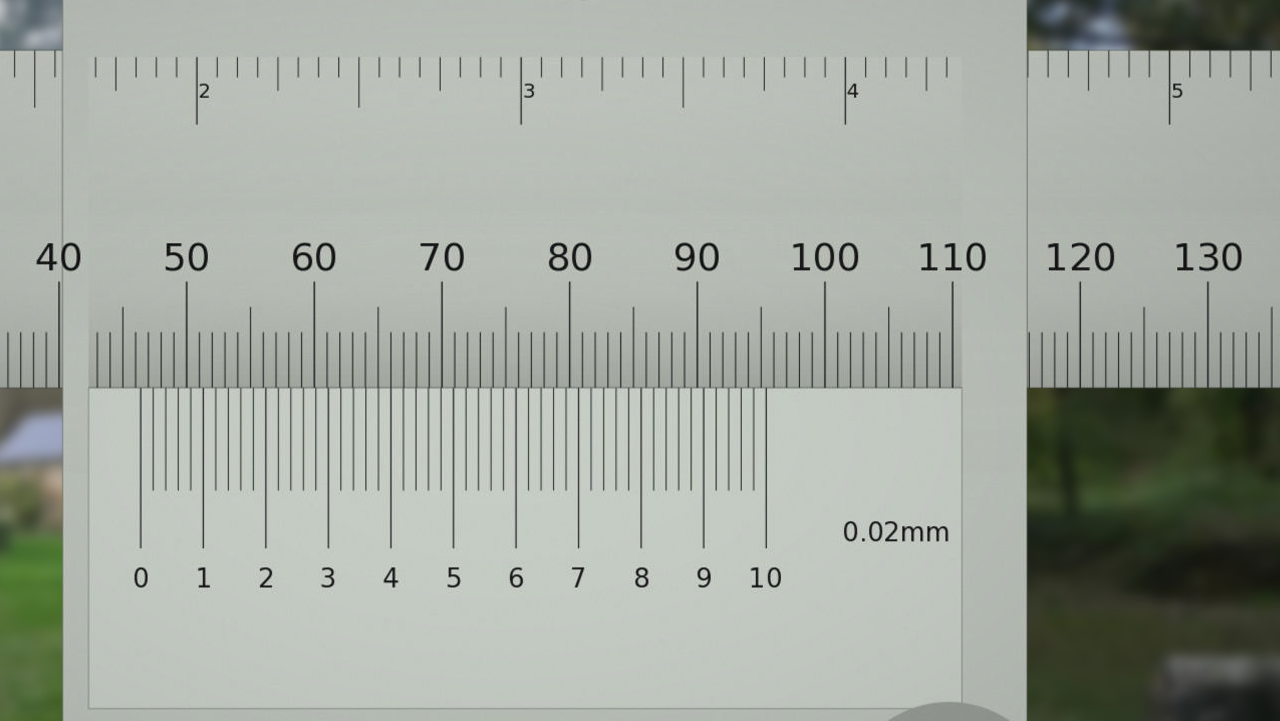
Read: value=46.4 unit=mm
